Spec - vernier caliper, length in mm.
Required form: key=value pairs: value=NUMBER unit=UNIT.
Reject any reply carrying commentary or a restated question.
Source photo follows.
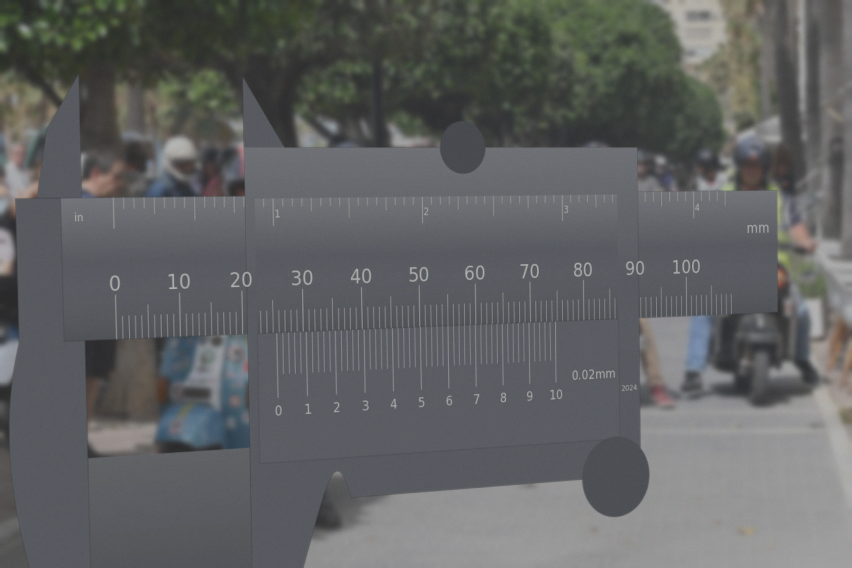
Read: value=25.6 unit=mm
